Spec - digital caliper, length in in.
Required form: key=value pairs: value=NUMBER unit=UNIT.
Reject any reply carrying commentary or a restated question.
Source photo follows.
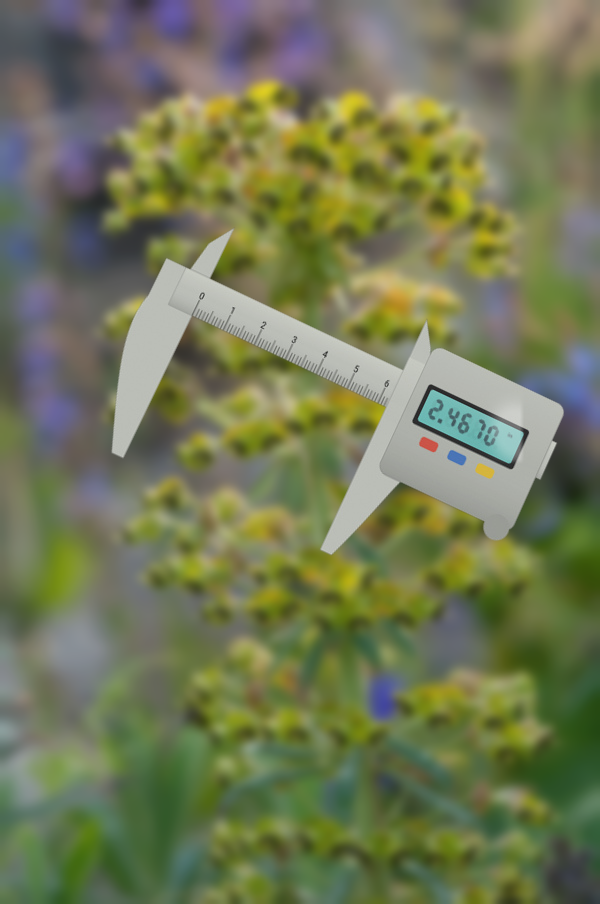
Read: value=2.4670 unit=in
